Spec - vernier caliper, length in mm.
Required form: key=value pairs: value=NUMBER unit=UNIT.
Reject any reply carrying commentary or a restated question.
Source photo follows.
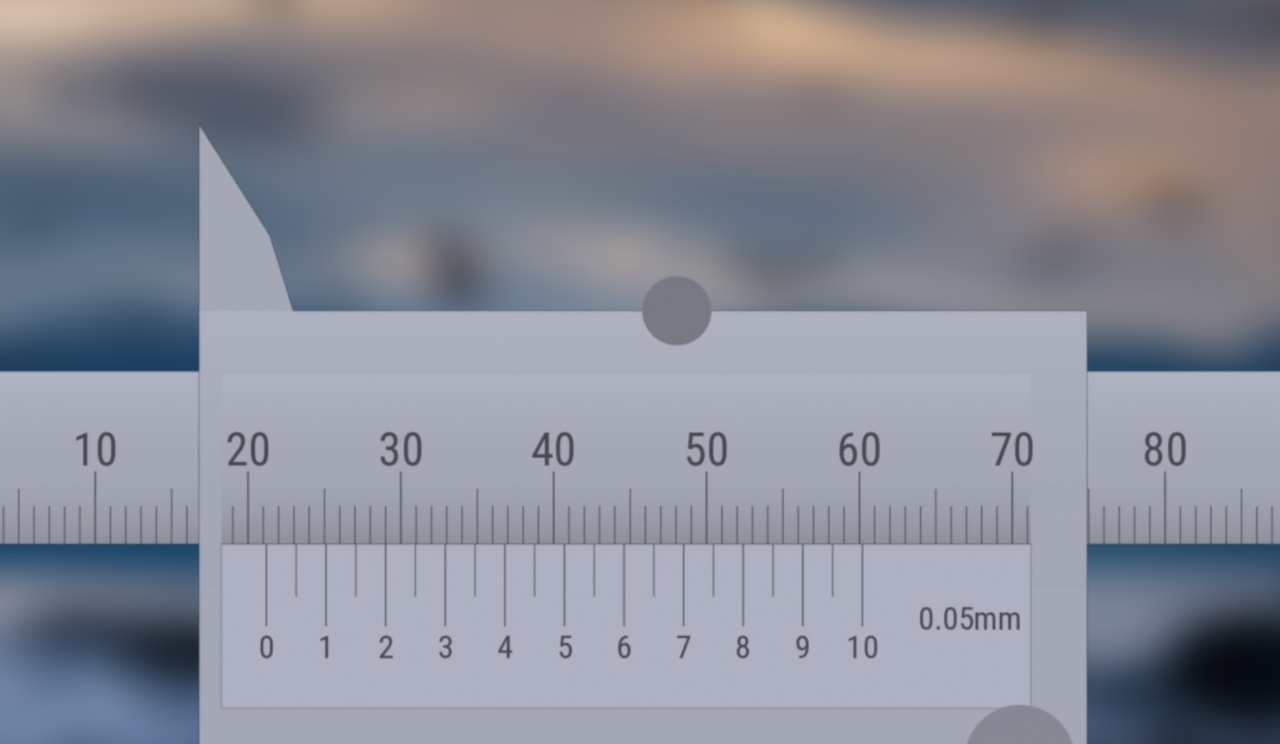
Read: value=21.2 unit=mm
